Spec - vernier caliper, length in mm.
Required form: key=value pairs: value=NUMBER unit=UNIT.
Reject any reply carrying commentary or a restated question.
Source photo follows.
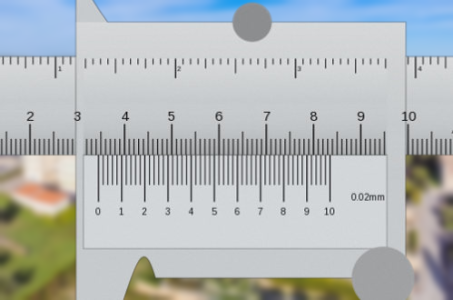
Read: value=34.5 unit=mm
